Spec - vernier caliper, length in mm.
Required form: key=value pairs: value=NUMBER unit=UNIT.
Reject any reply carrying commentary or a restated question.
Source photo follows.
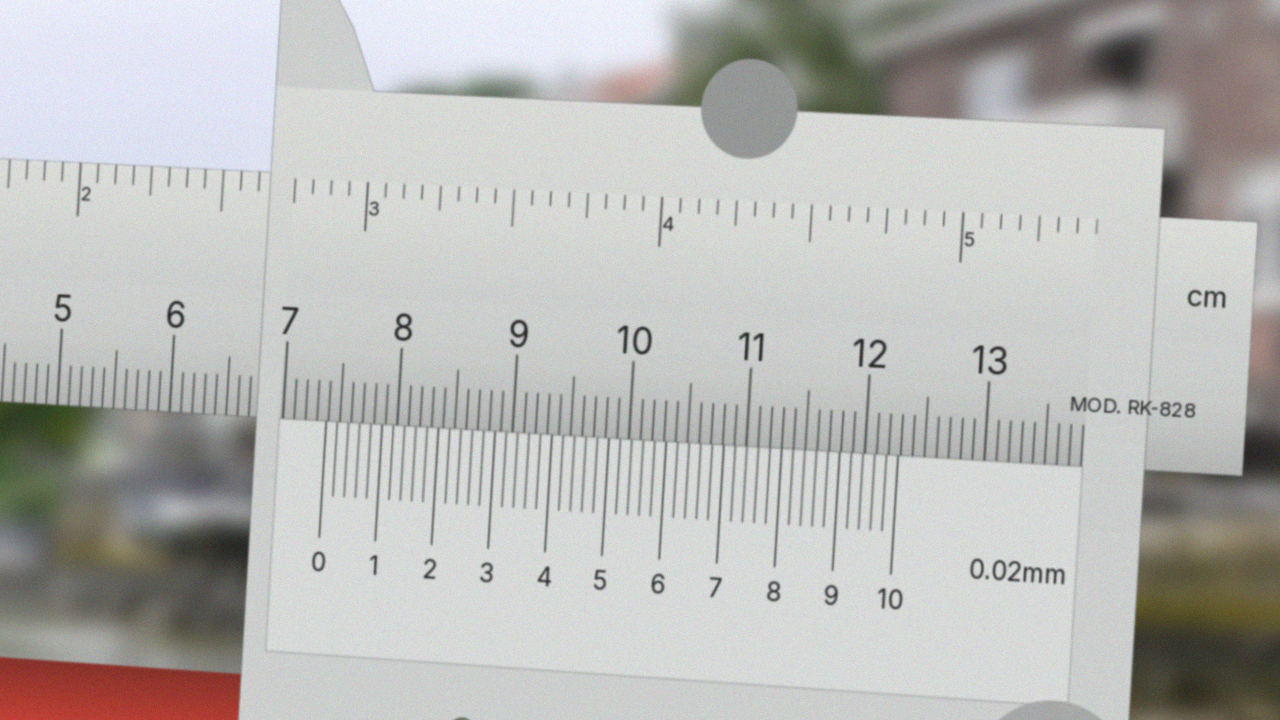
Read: value=73.8 unit=mm
